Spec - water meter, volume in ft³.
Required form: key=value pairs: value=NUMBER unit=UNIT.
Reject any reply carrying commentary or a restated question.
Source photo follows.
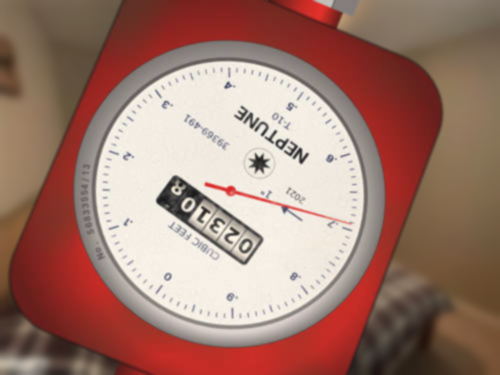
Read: value=23107.69 unit=ft³
